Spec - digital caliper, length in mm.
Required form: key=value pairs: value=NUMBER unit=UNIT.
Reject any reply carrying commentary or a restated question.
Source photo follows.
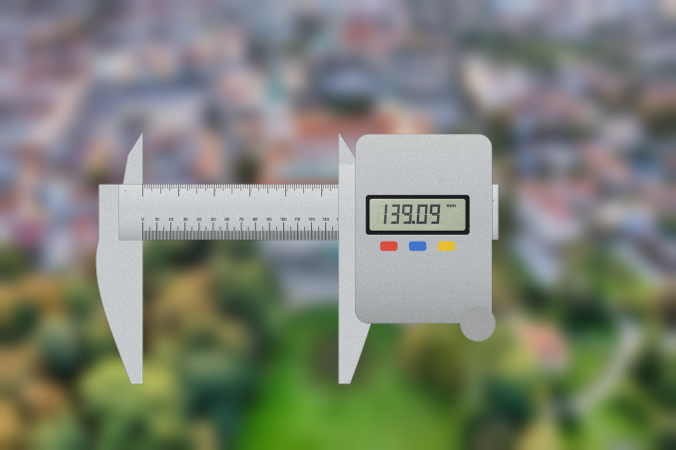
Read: value=139.09 unit=mm
